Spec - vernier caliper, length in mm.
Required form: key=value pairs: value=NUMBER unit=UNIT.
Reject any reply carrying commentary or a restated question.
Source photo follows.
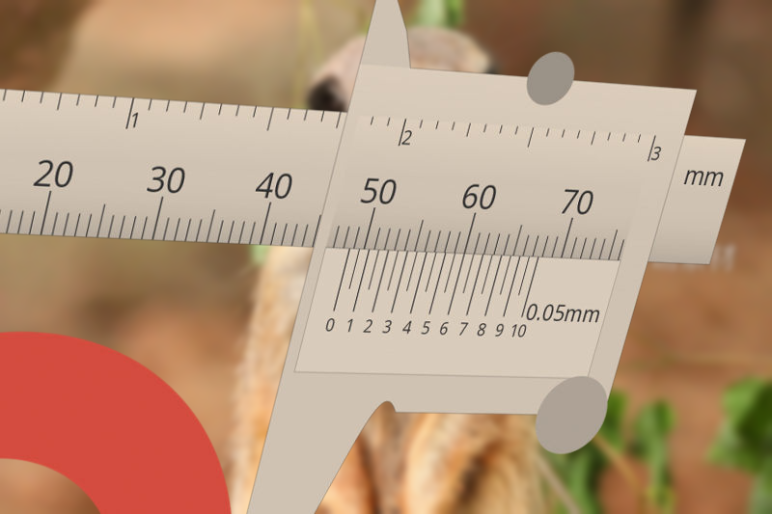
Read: value=48.6 unit=mm
